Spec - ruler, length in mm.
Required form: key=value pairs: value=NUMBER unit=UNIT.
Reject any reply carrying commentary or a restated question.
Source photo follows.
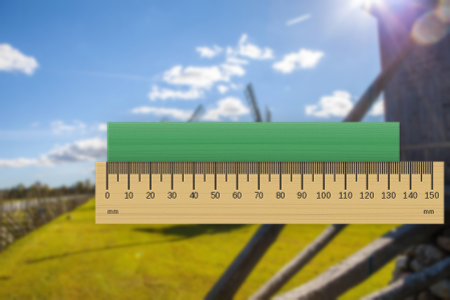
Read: value=135 unit=mm
